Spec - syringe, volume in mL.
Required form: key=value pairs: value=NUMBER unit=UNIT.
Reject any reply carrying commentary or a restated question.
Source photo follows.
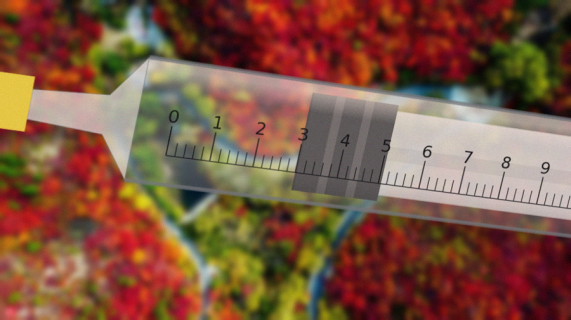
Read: value=3 unit=mL
